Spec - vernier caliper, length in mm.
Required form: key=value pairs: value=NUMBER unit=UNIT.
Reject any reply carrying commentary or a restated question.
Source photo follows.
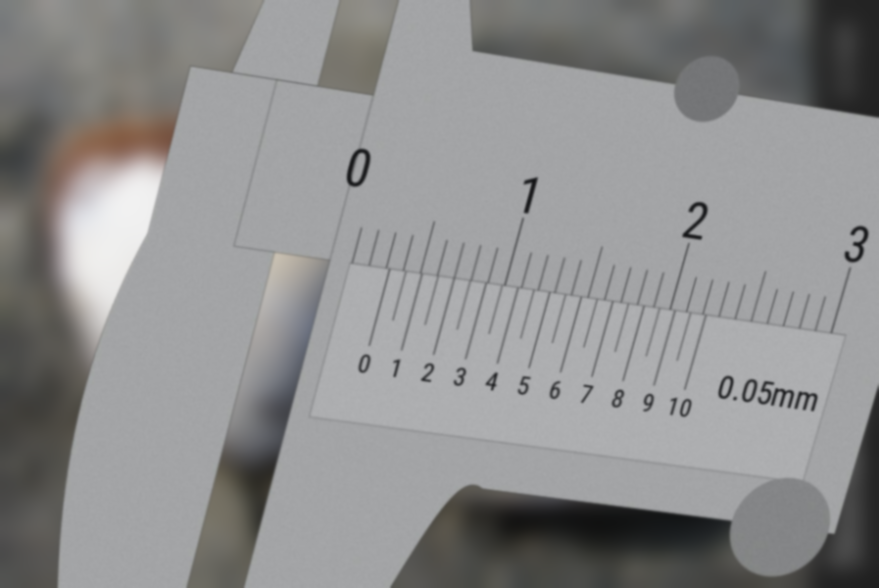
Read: value=3.2 unit=mm
